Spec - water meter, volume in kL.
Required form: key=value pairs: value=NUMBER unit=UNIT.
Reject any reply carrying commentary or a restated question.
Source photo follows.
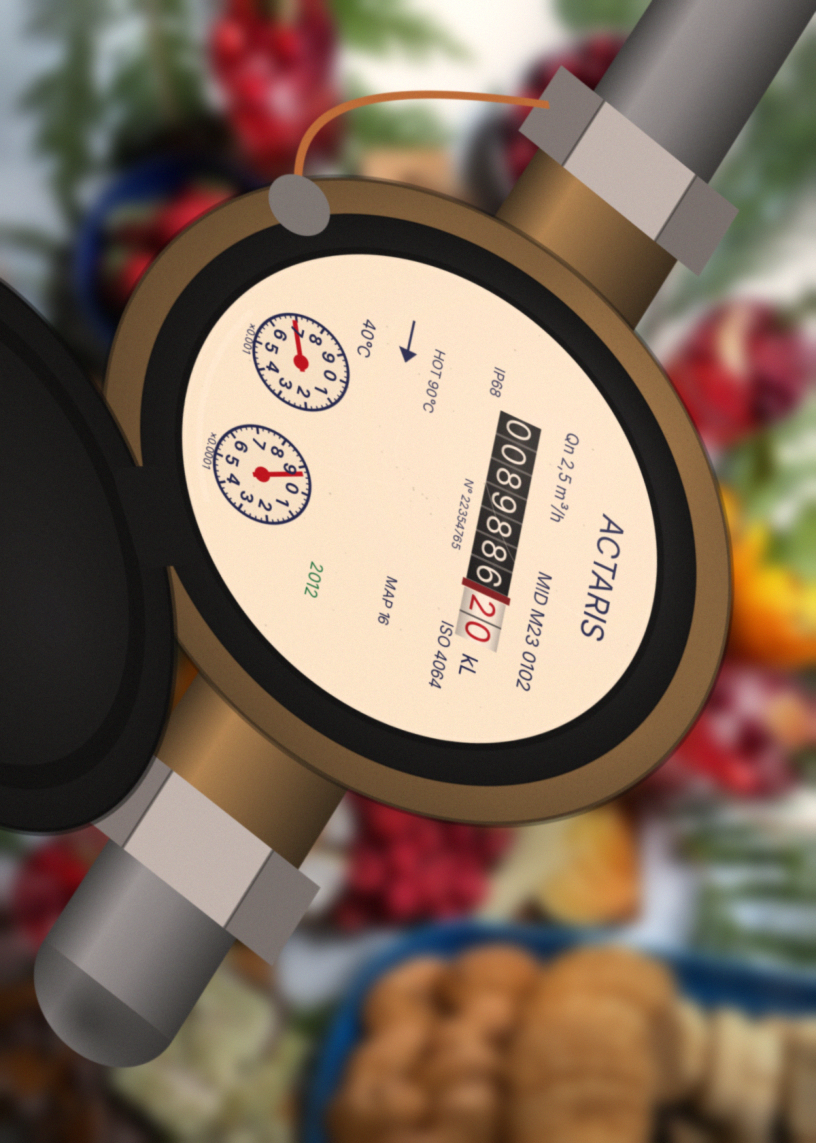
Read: value=89886.2069 unit=kL
